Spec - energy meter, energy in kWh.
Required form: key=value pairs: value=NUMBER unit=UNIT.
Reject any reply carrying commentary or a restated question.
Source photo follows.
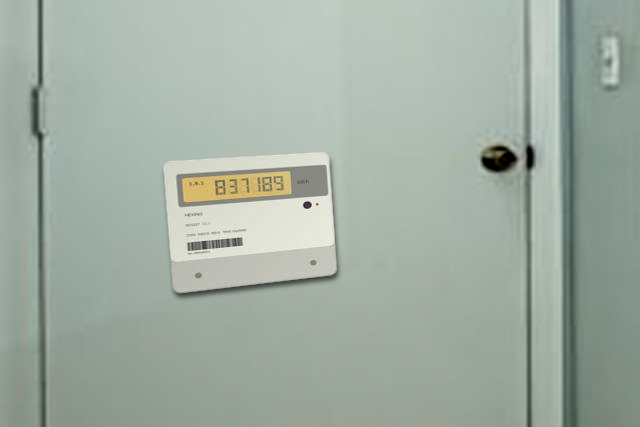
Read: value=837189 unit=kWh
